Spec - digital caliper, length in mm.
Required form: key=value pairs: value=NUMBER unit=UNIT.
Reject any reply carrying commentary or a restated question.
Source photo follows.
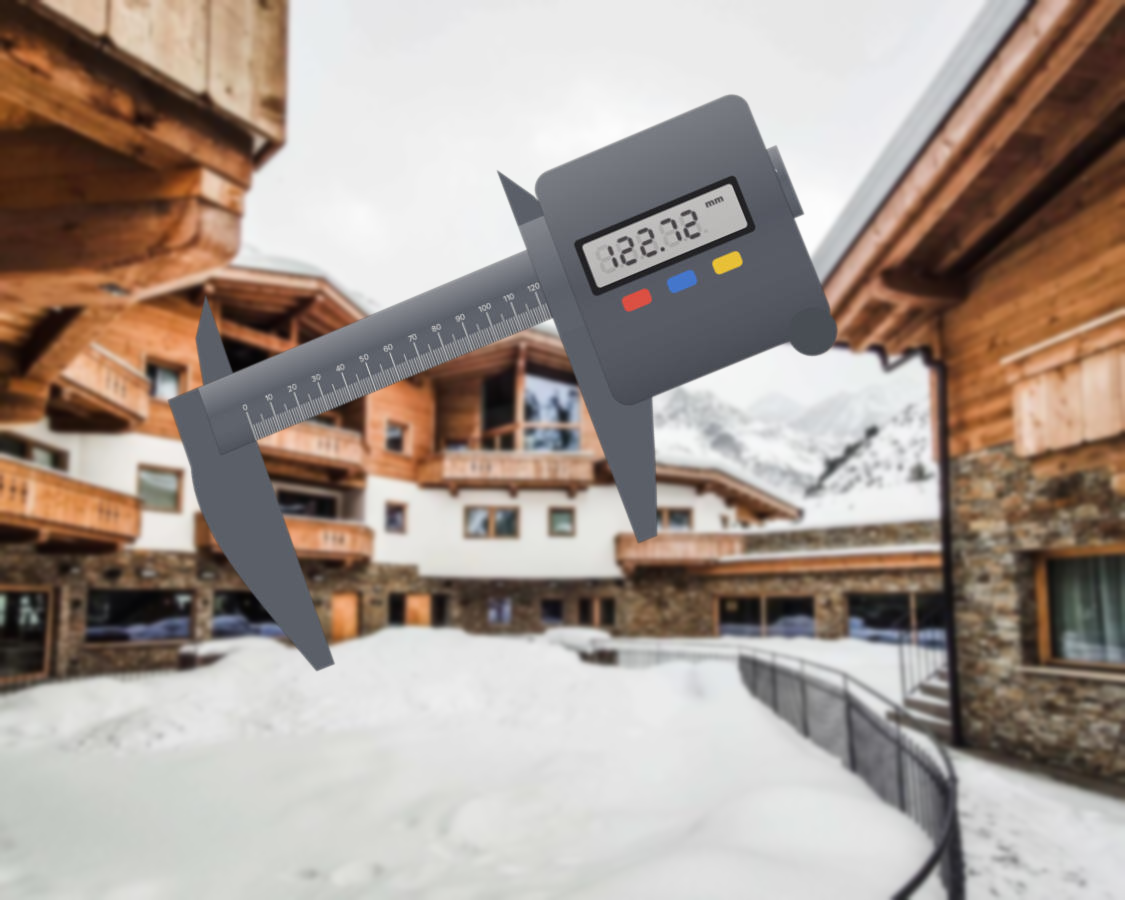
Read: value=122.72 unit=mm
